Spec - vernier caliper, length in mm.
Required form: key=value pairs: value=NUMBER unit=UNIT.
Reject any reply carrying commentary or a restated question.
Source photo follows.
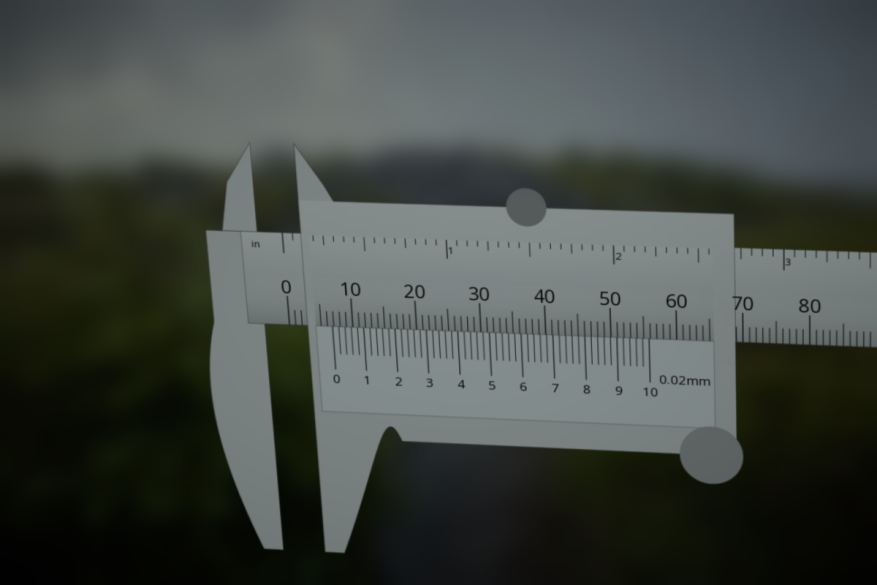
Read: value=6.8 unit=mm
